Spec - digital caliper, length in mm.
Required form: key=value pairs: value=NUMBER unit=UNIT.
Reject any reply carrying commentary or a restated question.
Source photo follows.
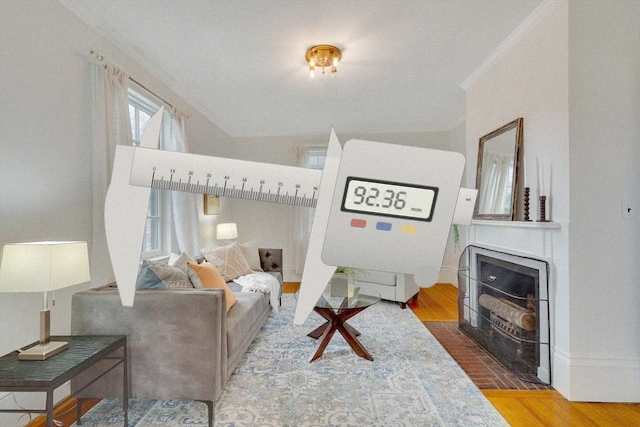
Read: value=92.36 unit=mm
